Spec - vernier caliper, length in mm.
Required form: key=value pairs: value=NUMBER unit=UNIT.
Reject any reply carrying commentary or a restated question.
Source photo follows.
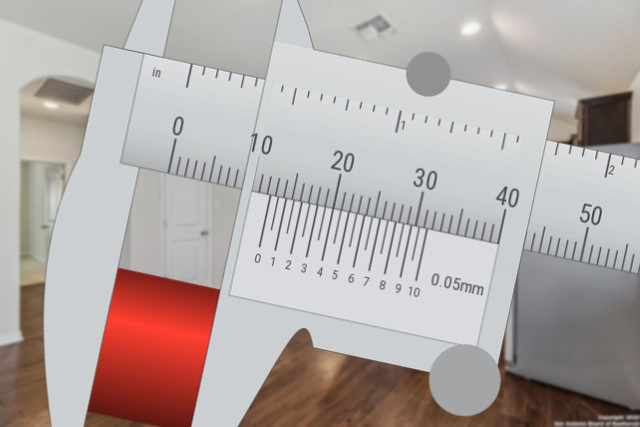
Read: value=12.4 unit=mm
